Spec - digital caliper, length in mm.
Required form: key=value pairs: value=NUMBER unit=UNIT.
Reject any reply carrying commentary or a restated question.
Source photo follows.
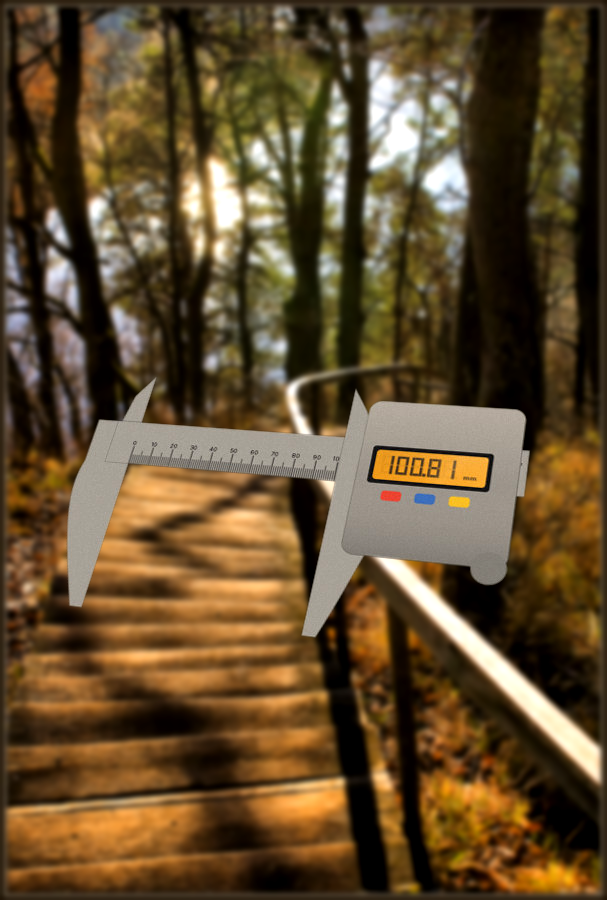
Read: value=100.81 unit=mm
